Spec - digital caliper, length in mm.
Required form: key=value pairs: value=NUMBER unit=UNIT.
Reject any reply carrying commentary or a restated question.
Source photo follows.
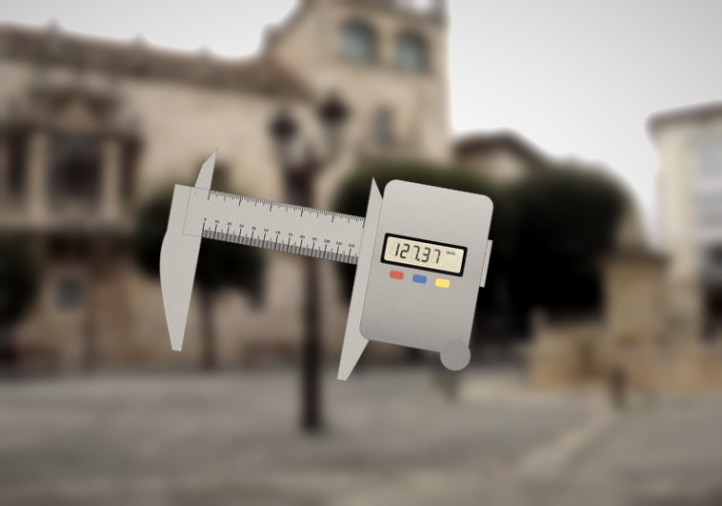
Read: value=127.37 unit=mm
